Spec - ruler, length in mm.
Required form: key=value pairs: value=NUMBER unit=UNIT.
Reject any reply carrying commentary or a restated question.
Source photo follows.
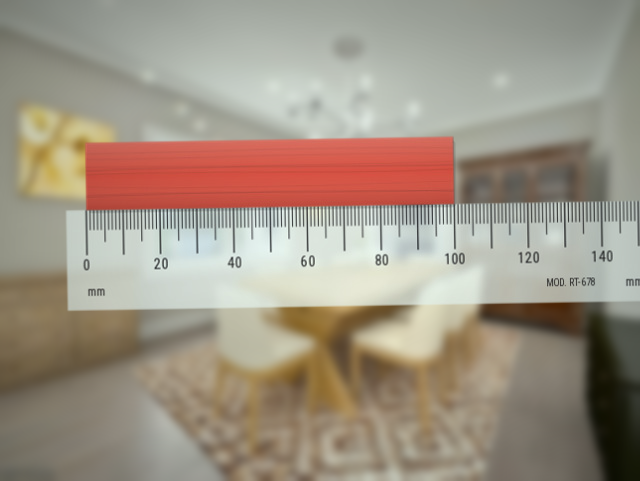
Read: value=100 unit=mm
